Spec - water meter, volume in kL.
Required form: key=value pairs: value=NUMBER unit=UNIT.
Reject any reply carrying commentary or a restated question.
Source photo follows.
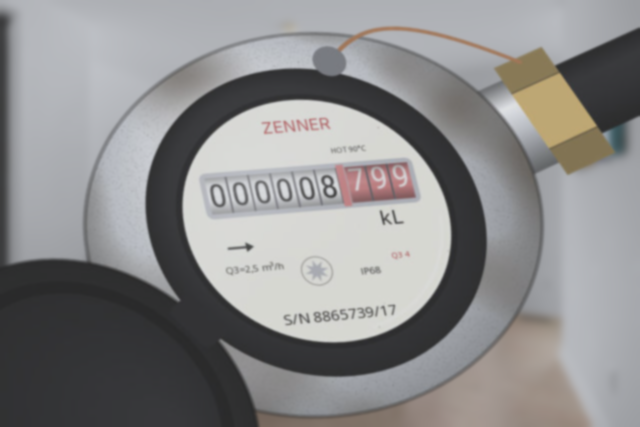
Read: value=8.799 unit=kL
